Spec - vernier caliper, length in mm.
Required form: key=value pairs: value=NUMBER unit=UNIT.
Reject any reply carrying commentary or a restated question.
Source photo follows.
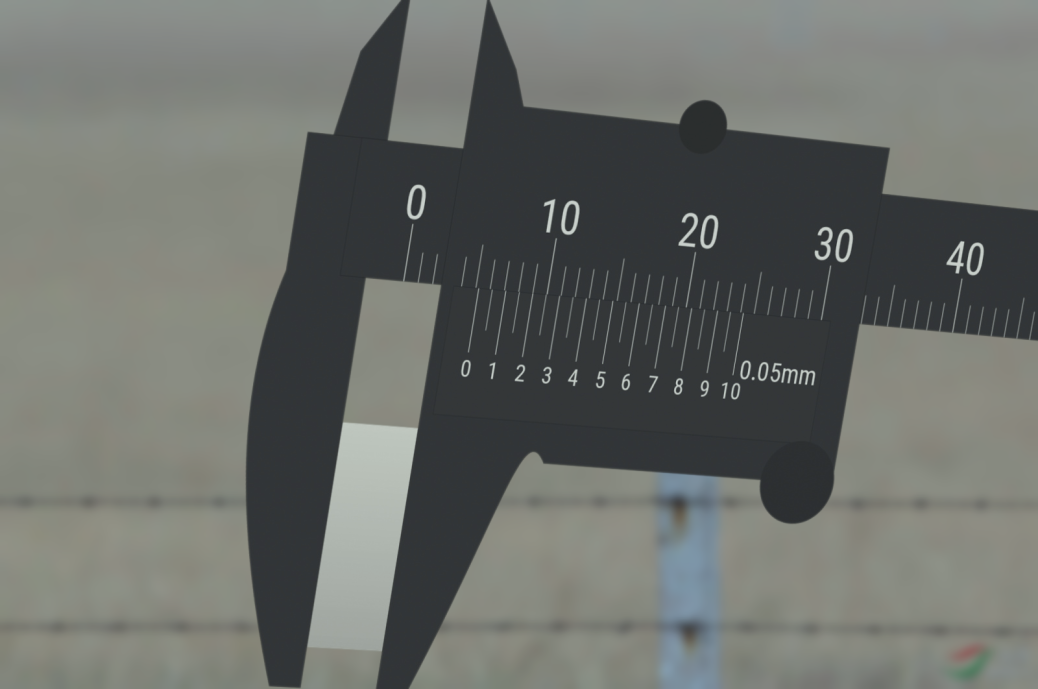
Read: value=5.2 unit=mm
